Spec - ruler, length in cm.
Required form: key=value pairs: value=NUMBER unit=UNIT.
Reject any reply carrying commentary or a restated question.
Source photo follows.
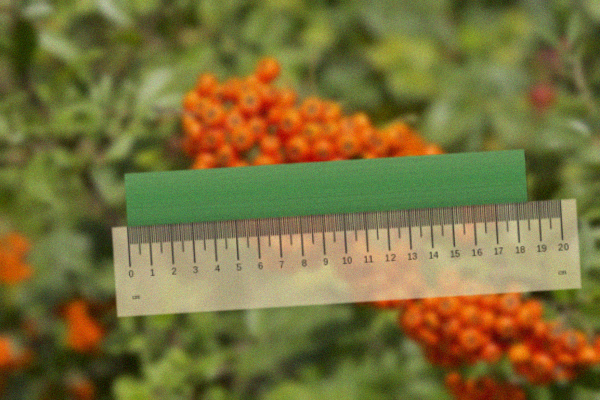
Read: value=18.5 unit=cm
